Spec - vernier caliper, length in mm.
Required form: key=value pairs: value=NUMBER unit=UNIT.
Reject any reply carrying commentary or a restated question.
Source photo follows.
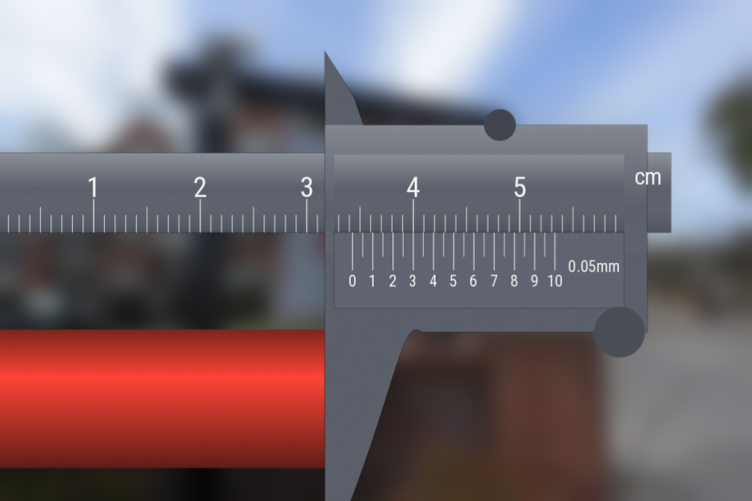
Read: value=34.3 unit=mm
